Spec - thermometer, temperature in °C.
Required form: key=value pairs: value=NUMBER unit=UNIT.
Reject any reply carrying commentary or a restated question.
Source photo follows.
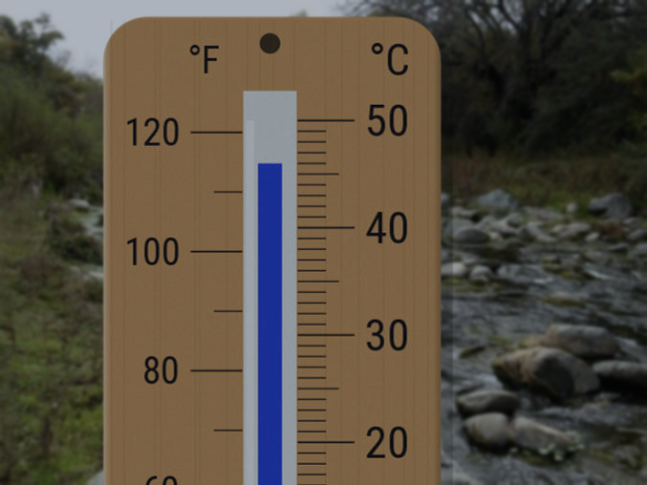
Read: value=46 unit=°C
